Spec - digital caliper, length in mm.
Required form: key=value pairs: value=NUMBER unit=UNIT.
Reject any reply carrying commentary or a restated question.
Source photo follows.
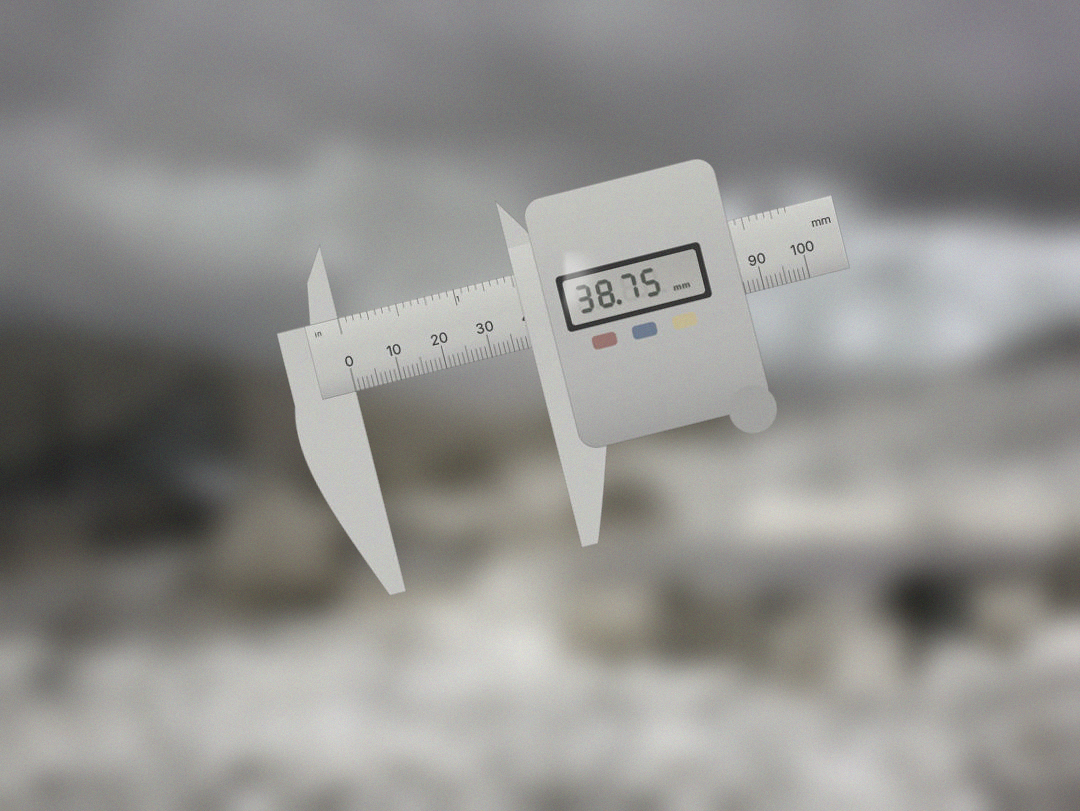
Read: value=38.75 unit=mm
